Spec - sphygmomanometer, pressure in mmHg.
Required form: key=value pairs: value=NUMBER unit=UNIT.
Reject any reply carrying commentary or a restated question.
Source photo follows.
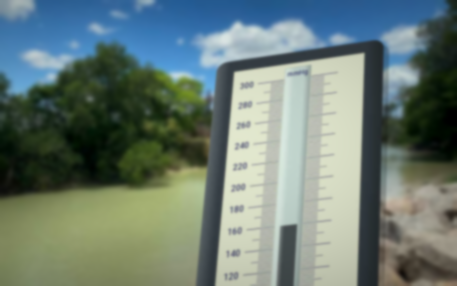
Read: value=160 unit=mmHg
